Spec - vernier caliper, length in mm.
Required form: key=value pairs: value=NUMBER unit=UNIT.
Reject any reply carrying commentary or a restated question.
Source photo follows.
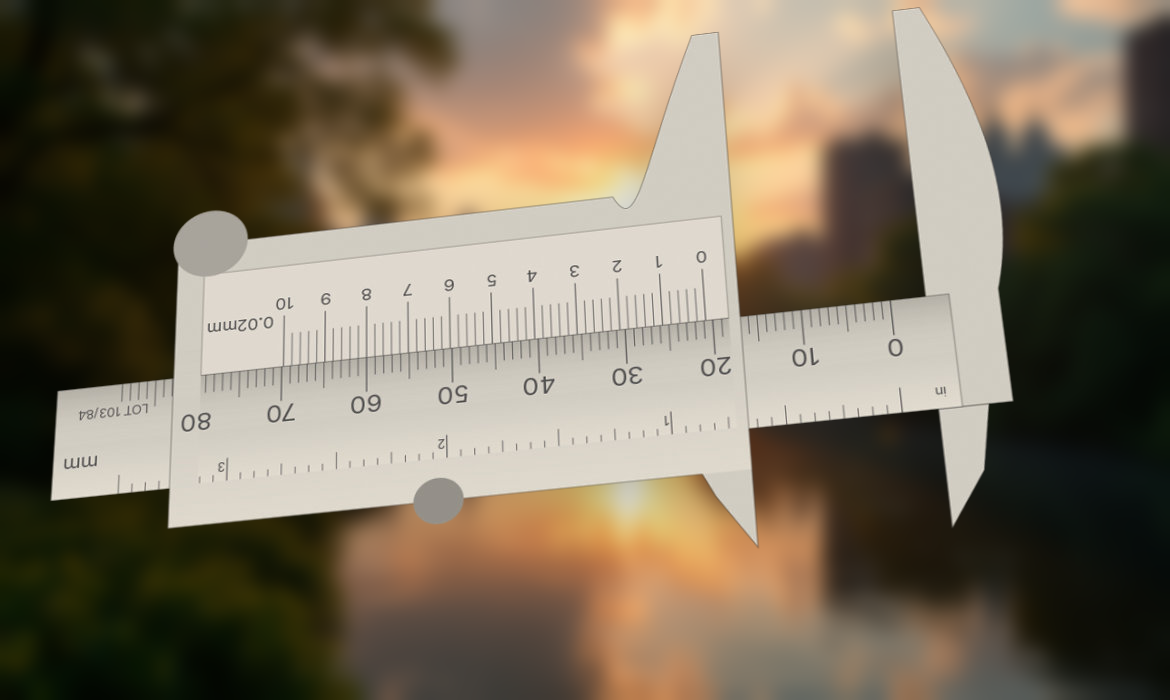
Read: value=20.8 unit=mm
